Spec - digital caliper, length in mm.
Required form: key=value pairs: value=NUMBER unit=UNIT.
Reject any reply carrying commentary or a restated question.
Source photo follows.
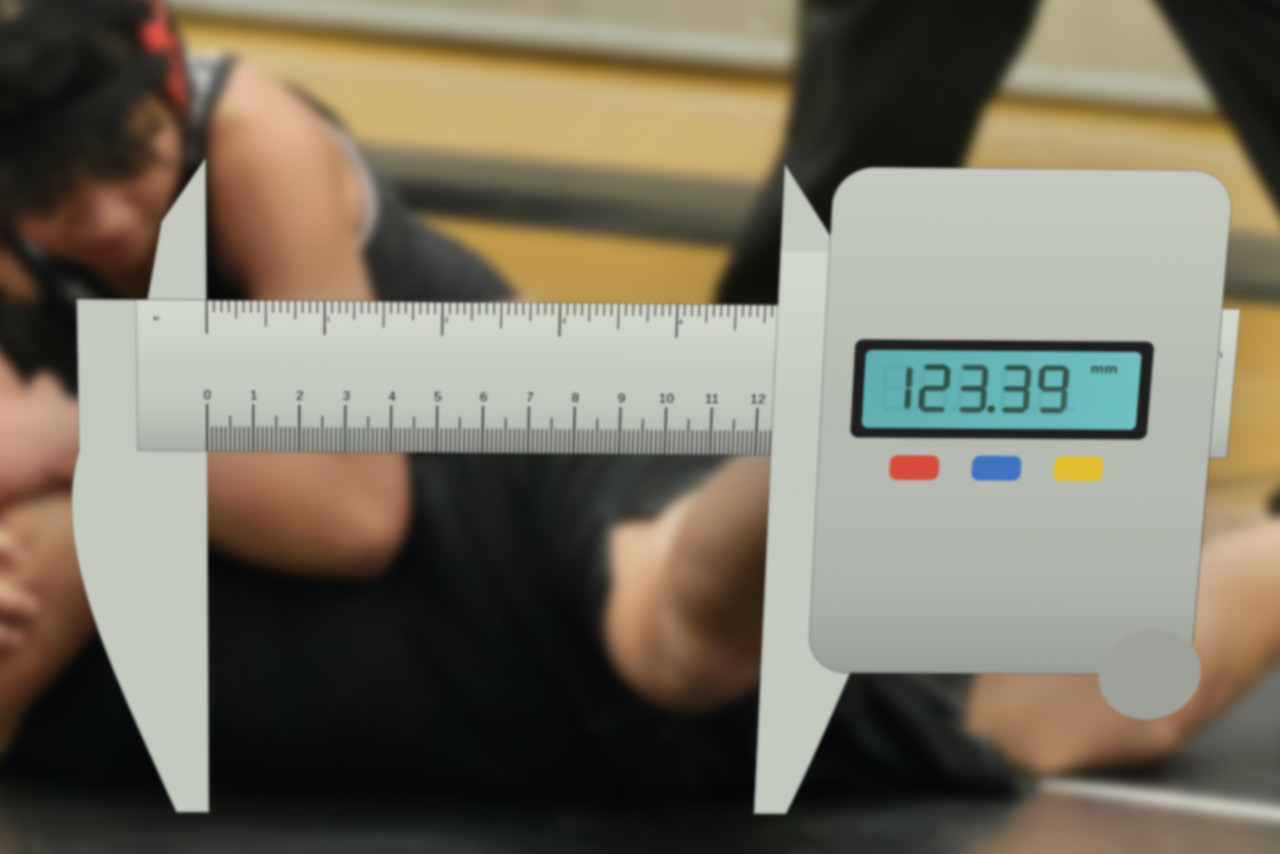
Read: value=123.39 unit=mm
